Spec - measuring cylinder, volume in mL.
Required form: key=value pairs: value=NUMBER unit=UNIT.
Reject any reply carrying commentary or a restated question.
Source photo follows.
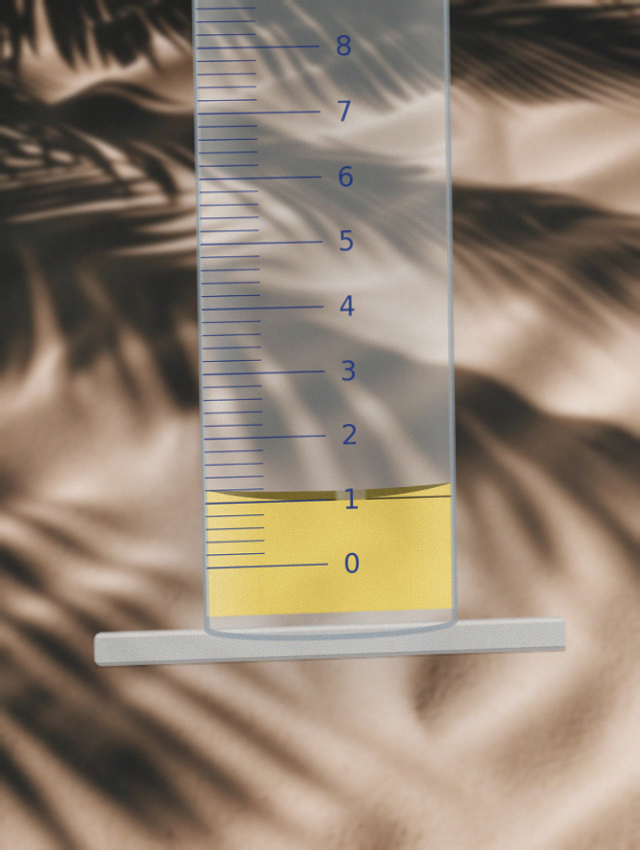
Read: value=1 unit=mL
